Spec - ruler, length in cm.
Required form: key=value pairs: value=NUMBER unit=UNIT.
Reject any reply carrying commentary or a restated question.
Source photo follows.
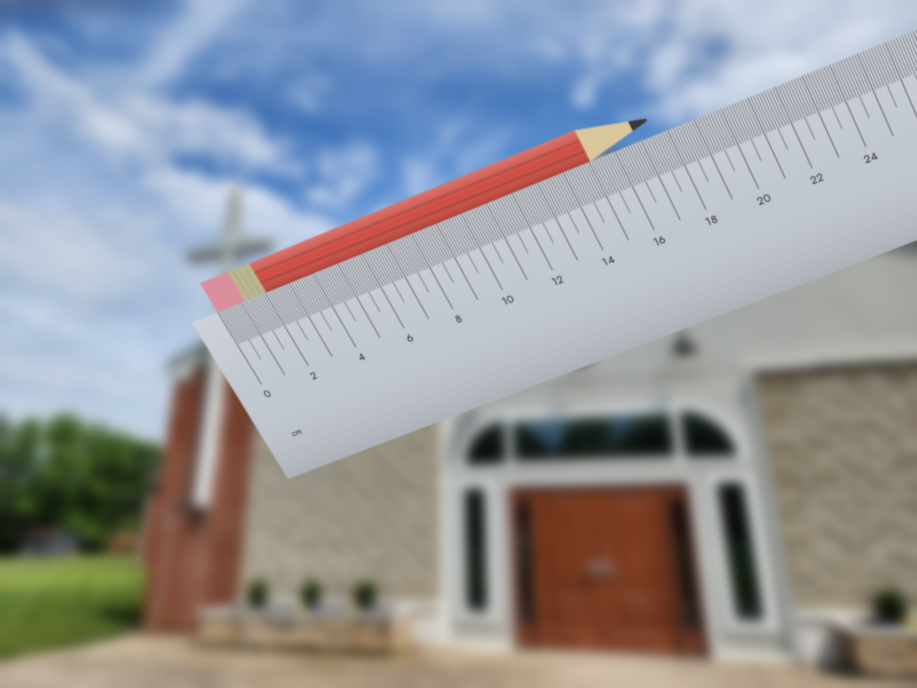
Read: value=17.5 unit=cm
